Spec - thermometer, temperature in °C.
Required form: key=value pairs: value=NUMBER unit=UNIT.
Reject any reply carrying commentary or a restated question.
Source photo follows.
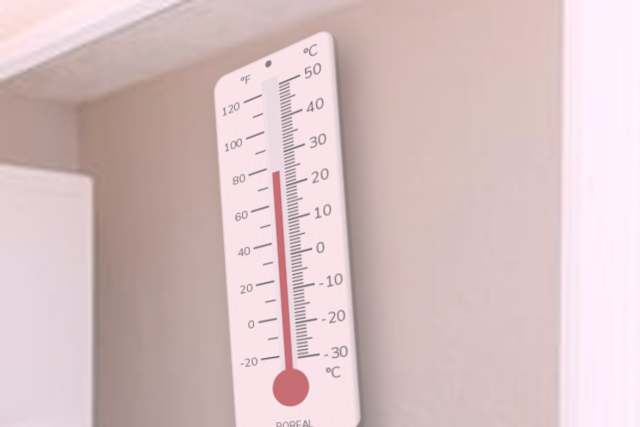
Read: value=25 unit=°C
